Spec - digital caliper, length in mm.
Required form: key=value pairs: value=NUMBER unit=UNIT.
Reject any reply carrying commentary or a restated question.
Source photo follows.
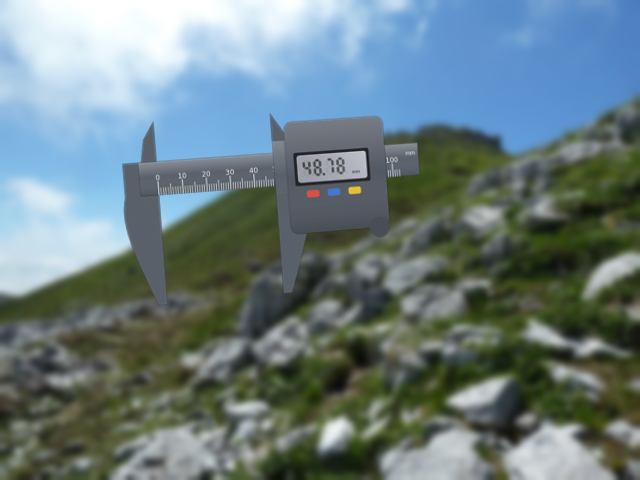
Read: value=48.78 unit=mm
